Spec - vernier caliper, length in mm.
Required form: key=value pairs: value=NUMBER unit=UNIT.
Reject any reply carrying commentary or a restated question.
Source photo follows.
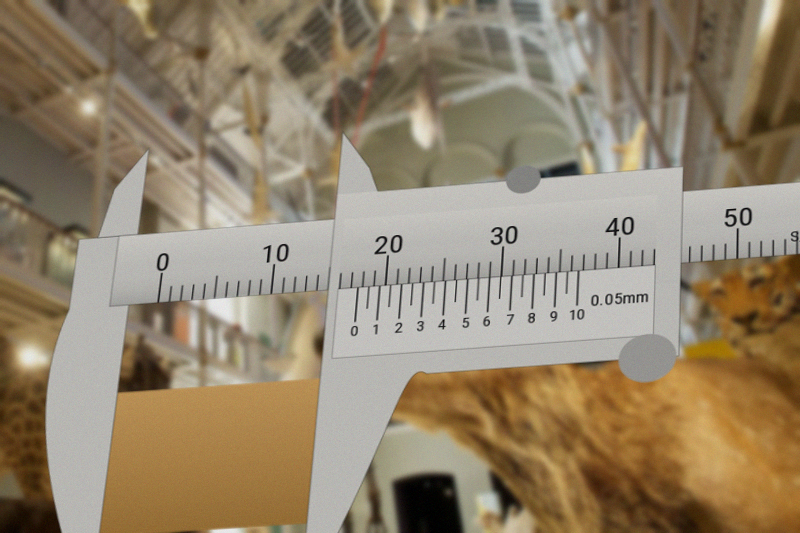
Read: value=17.6 unit=mm
